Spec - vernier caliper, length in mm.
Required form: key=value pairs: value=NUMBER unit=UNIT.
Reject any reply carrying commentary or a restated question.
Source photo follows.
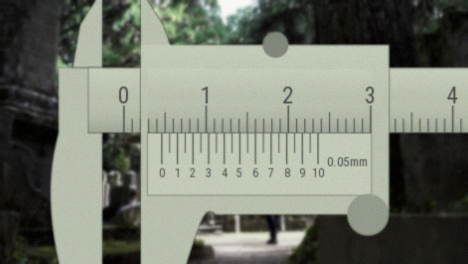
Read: value=4.6 unit=mm
